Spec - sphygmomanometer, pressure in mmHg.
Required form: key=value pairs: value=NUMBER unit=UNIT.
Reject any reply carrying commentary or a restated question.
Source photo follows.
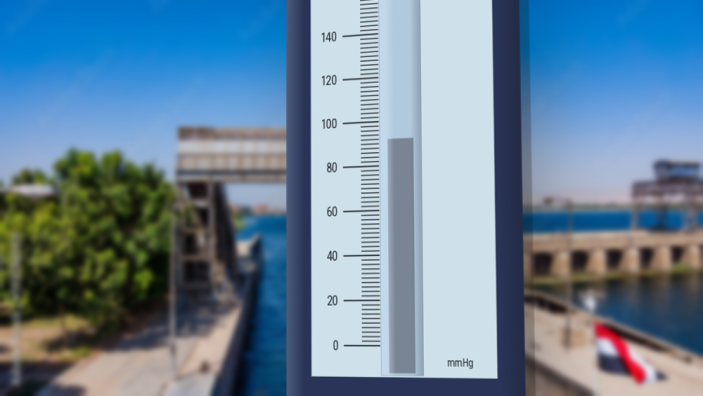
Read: value=92 unit=mmHg
